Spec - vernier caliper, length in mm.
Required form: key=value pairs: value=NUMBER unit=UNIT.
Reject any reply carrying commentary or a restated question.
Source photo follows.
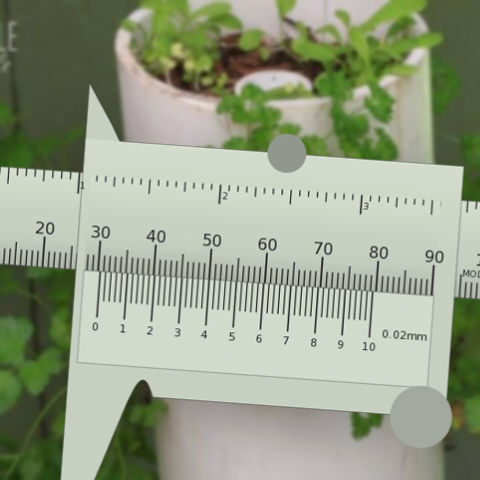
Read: value=30.4 unit=mm
